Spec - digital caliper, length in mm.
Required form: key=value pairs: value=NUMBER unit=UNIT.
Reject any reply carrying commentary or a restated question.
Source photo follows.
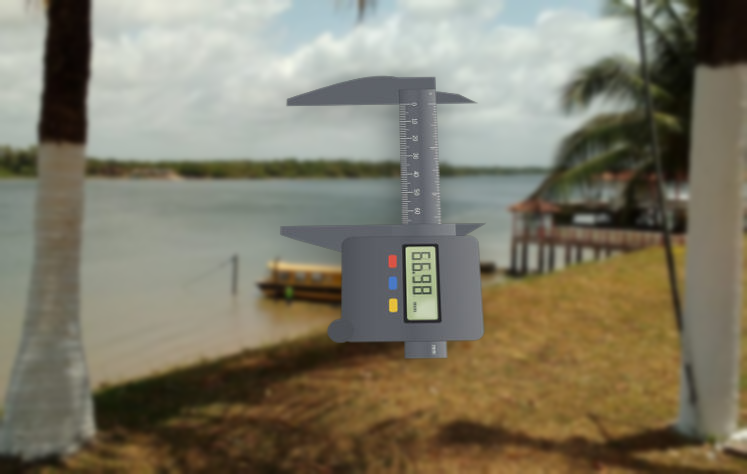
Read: value=66.98 unit=mm
